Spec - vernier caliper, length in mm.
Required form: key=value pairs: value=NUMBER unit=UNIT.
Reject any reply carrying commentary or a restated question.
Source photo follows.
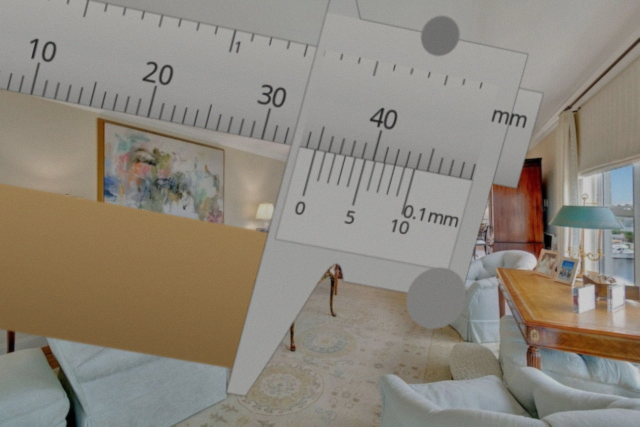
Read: value=34.8 unit=mm
